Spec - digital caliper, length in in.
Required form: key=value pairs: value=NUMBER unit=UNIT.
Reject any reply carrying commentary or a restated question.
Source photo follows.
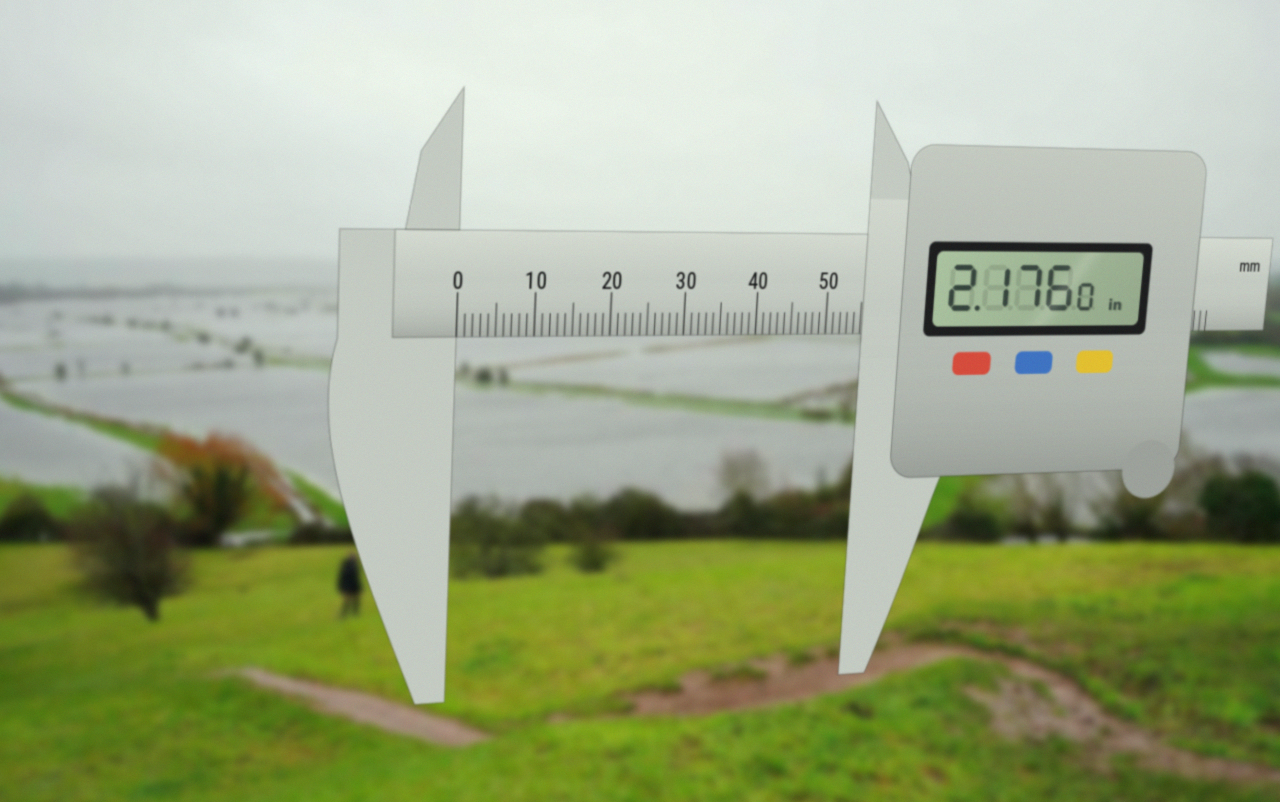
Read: value=2.1760 unit=in
